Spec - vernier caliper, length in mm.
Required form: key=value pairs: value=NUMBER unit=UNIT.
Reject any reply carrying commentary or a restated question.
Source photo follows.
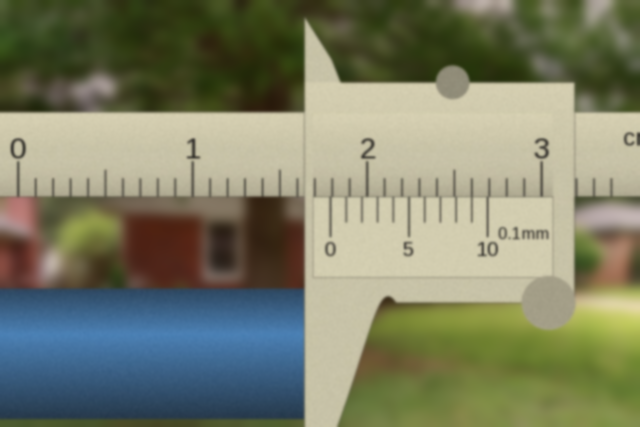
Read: value=17.9 unit=mm
